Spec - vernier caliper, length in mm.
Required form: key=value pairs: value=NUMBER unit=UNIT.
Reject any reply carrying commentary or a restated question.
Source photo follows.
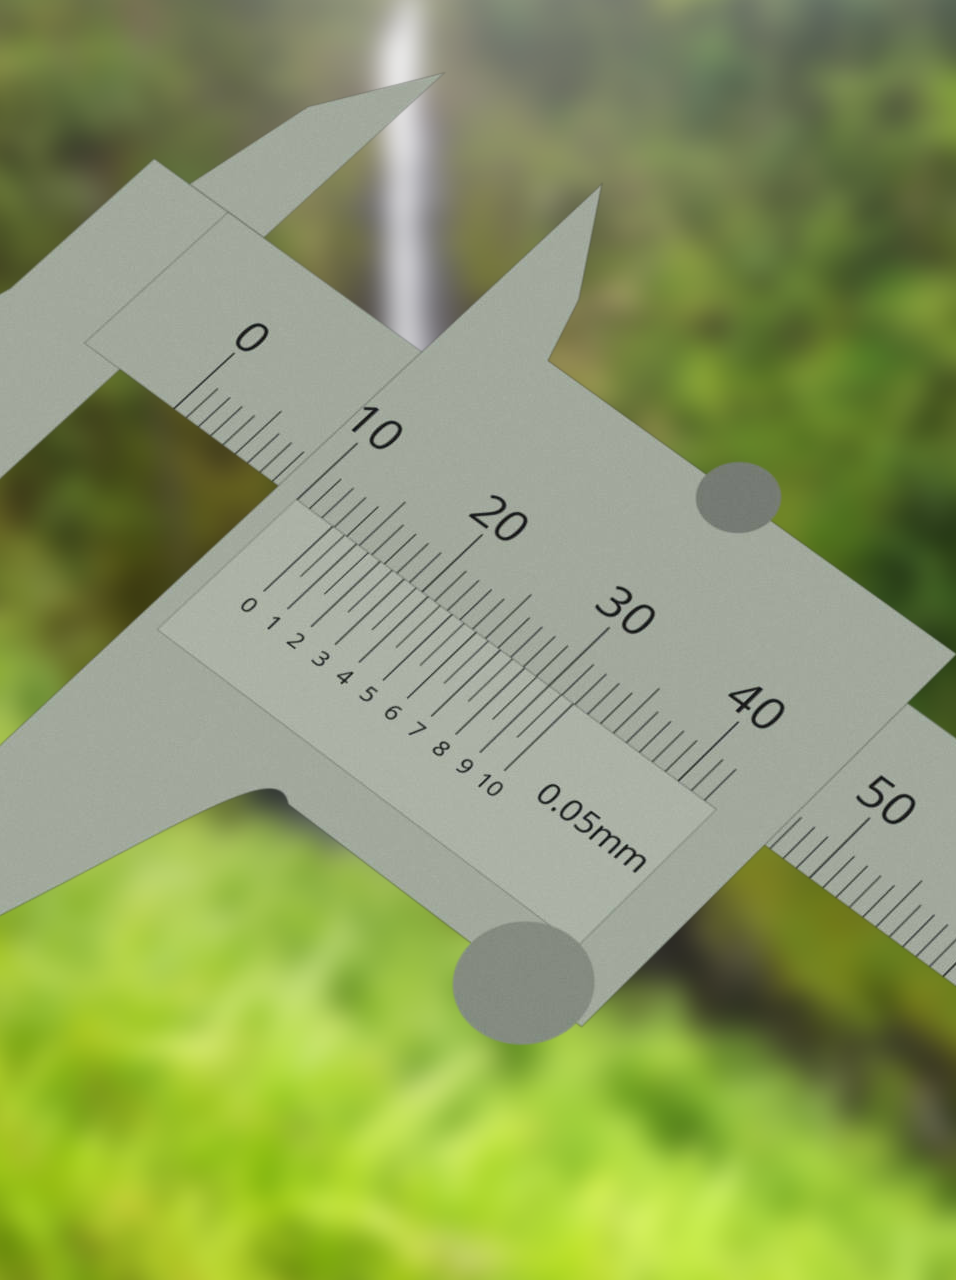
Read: value=12.9 unit=mm
